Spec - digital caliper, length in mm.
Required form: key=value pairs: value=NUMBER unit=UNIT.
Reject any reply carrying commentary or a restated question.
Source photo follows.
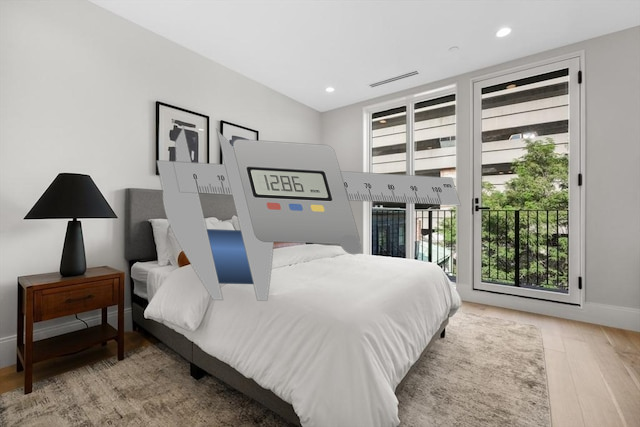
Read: value=12.86 unit=mm
